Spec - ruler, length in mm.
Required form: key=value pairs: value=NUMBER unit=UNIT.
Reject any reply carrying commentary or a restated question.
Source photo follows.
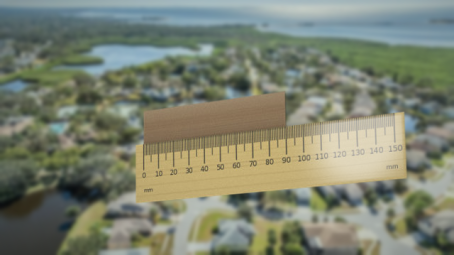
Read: value=90 unit=mm
